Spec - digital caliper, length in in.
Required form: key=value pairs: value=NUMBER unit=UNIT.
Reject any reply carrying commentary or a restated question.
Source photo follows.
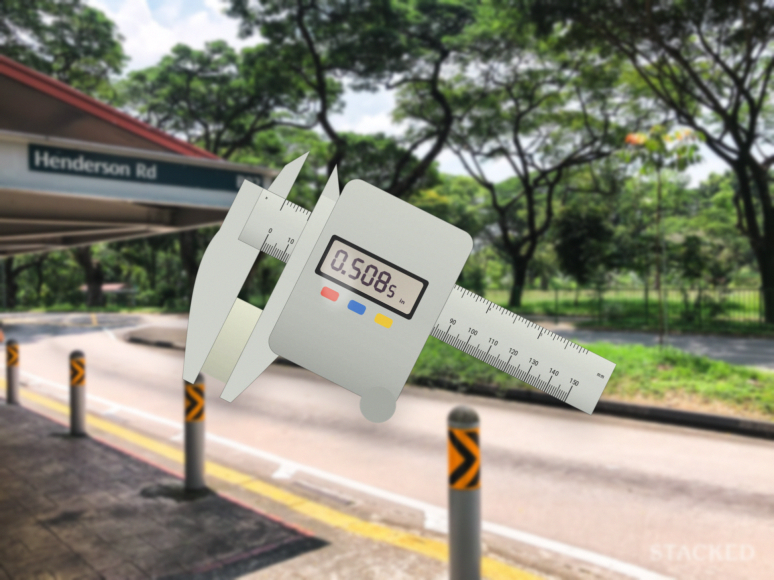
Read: value=0.5085 unit=in
